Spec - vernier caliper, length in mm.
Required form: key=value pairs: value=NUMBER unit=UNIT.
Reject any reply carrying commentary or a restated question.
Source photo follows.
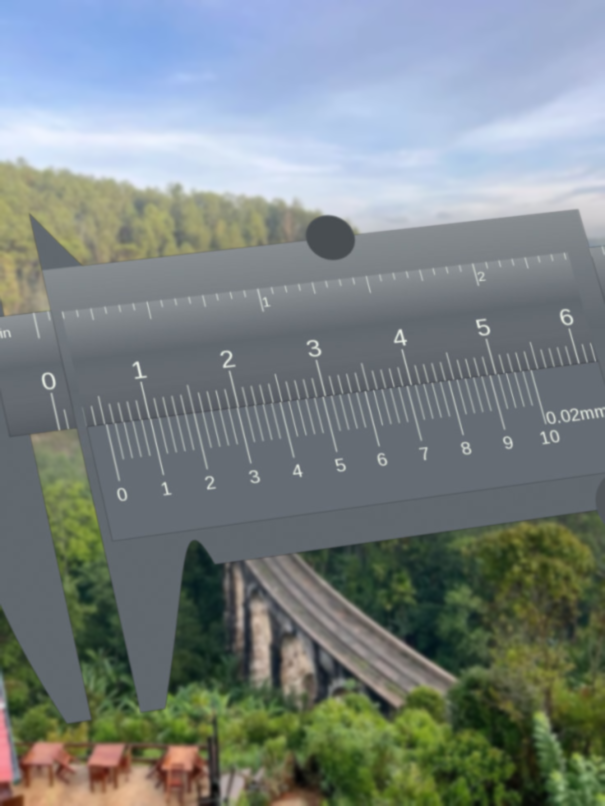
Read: value=5.2 unit=mm
